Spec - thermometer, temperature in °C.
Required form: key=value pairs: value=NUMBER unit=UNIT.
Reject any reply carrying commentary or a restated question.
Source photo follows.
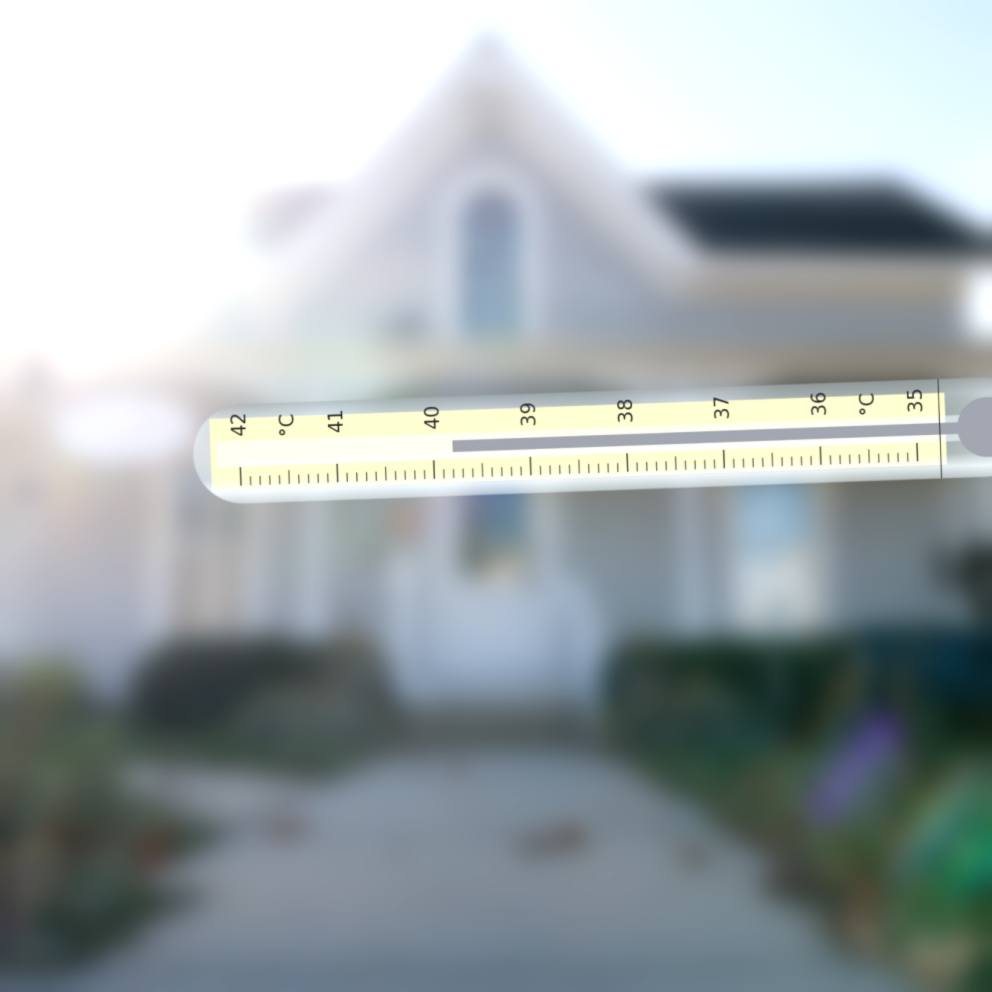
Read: value=39.8 unit=°C
